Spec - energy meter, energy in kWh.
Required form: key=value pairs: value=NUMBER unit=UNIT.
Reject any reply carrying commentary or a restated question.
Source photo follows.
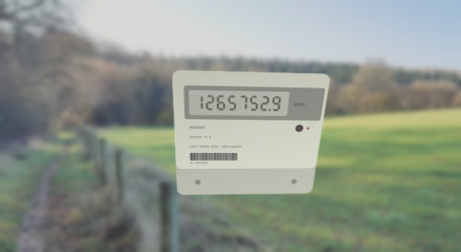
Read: value=1265752.9 unit=kWh
